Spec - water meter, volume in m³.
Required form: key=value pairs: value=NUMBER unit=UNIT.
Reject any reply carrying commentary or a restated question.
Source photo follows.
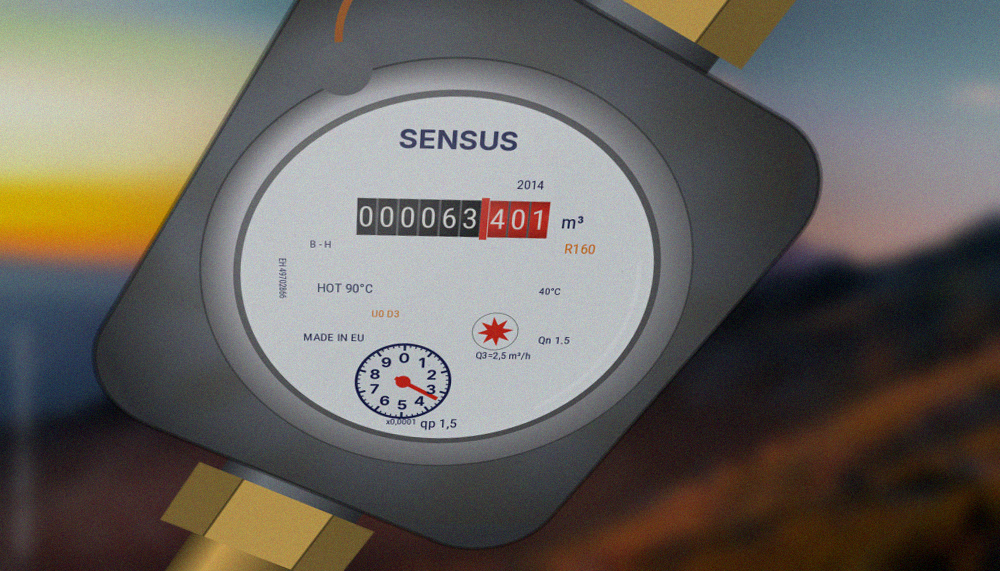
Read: value=63.4013 unit=m³
